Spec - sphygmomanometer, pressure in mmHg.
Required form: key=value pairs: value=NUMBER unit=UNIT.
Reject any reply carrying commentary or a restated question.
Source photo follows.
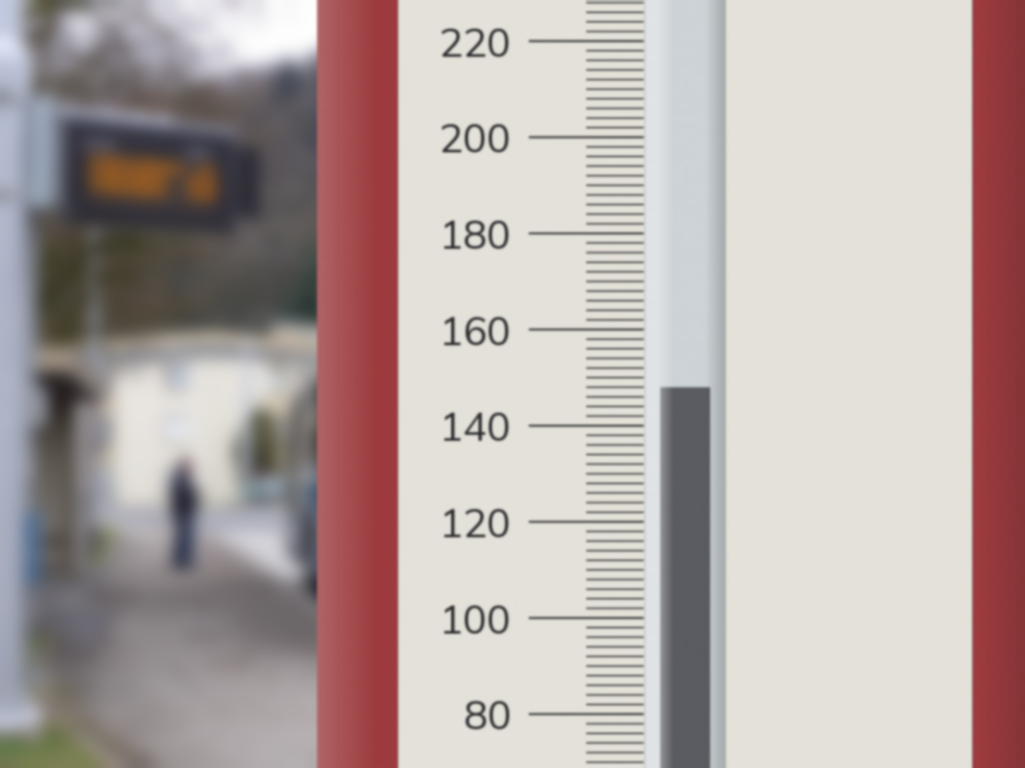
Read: value=148 unit=mmHg
